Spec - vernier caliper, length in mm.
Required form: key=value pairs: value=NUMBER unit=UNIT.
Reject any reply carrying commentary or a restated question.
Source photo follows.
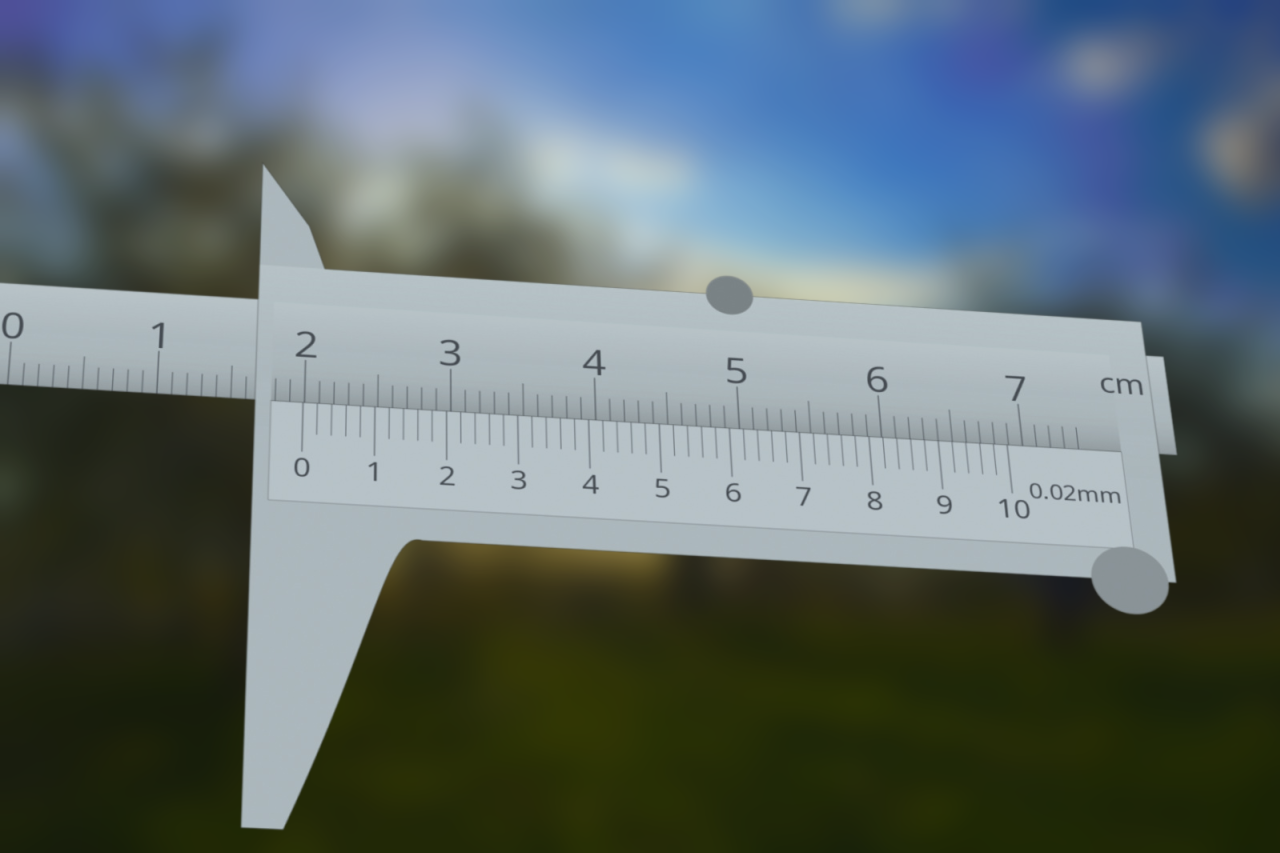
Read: value=19.9 unit=mm
